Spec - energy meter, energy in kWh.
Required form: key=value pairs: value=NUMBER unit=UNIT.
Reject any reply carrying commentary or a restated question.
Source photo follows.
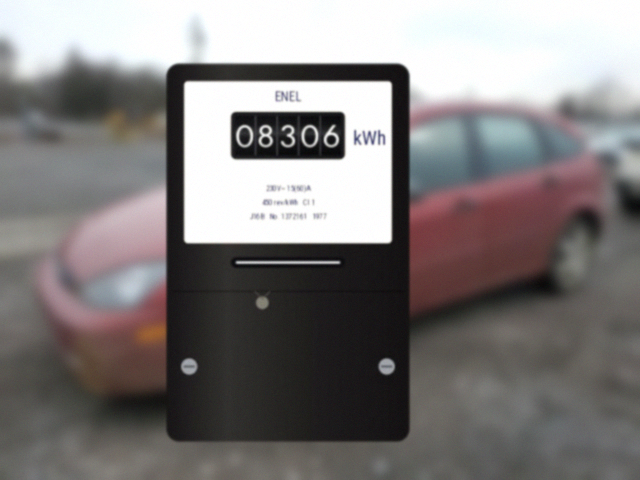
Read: value=8306 unit=kWh
